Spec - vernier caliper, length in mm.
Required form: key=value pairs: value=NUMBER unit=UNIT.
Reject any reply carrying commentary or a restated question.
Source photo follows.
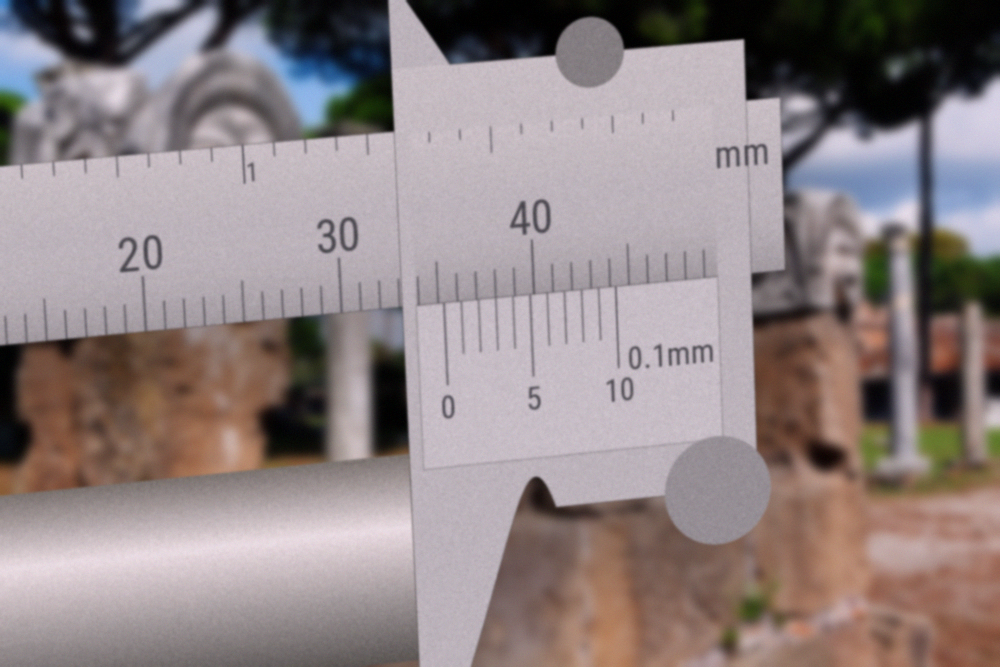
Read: value=35.3 unit=mm
